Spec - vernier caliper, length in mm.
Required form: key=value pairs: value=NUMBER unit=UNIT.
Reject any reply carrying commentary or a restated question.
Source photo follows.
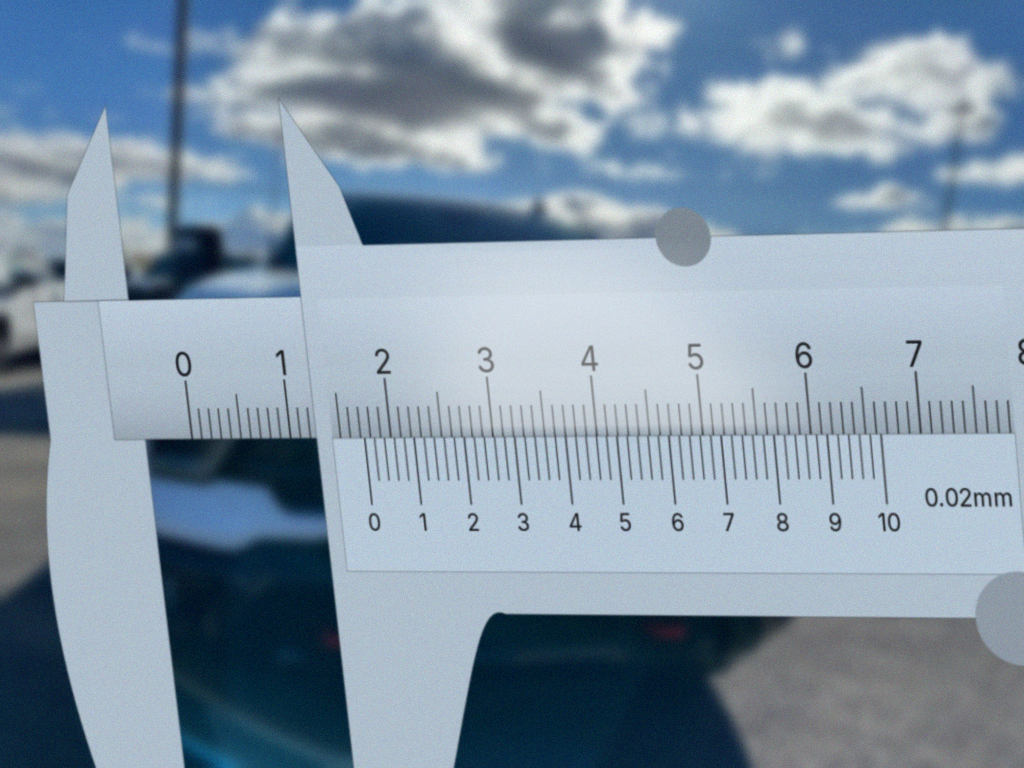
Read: value=17.4 unit=mm
